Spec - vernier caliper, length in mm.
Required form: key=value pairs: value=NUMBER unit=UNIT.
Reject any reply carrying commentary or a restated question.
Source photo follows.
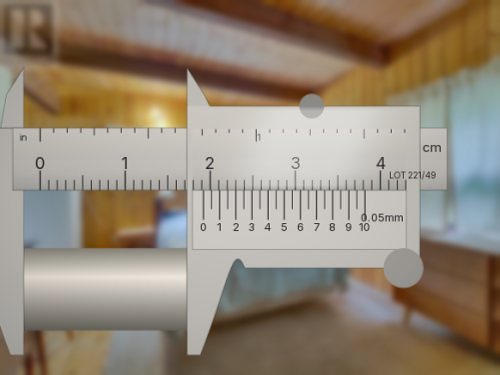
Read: value=19.2 unit=mm
